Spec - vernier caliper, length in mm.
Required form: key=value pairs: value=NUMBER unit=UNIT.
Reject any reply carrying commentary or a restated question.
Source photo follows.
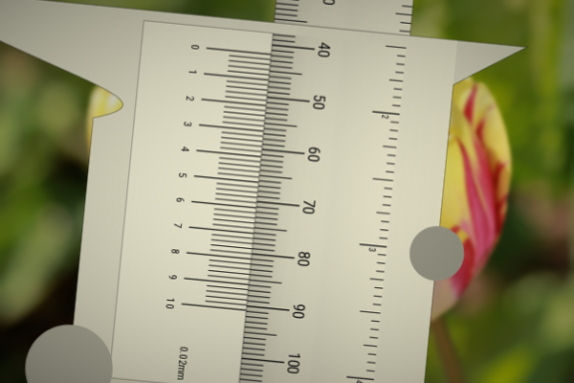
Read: value=41.8 unit=mm
